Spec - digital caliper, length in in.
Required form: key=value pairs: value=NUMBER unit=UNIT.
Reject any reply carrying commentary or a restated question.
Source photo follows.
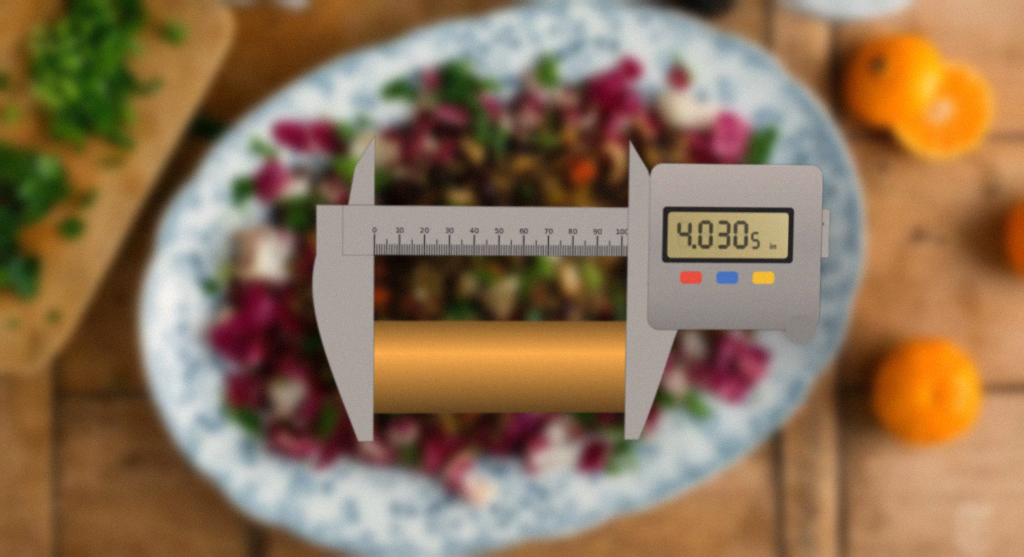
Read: value=4.0305 unit=in
